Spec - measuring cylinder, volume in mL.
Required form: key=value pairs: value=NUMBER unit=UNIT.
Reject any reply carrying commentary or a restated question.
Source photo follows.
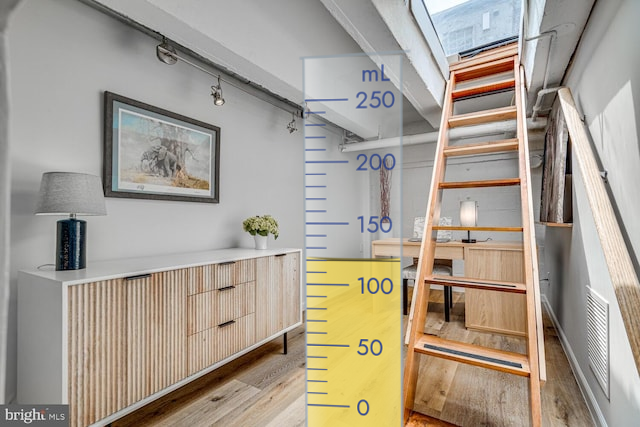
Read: value=120 unit=mL
